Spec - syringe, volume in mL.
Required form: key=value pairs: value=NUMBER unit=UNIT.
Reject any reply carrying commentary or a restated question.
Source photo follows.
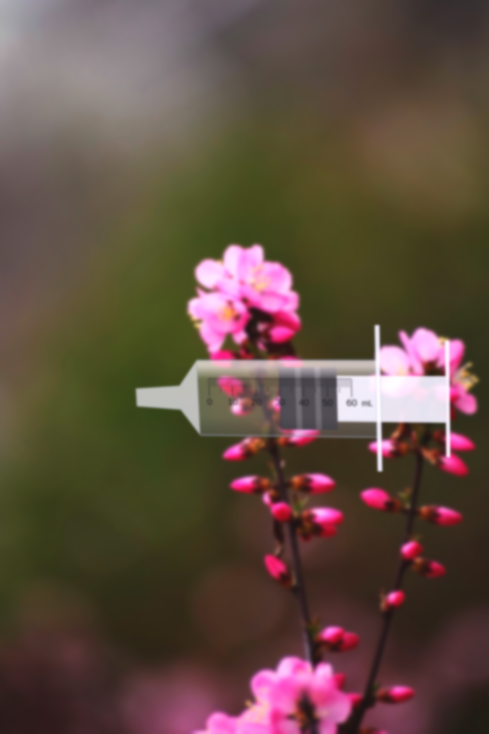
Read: value=30 unit=mL
